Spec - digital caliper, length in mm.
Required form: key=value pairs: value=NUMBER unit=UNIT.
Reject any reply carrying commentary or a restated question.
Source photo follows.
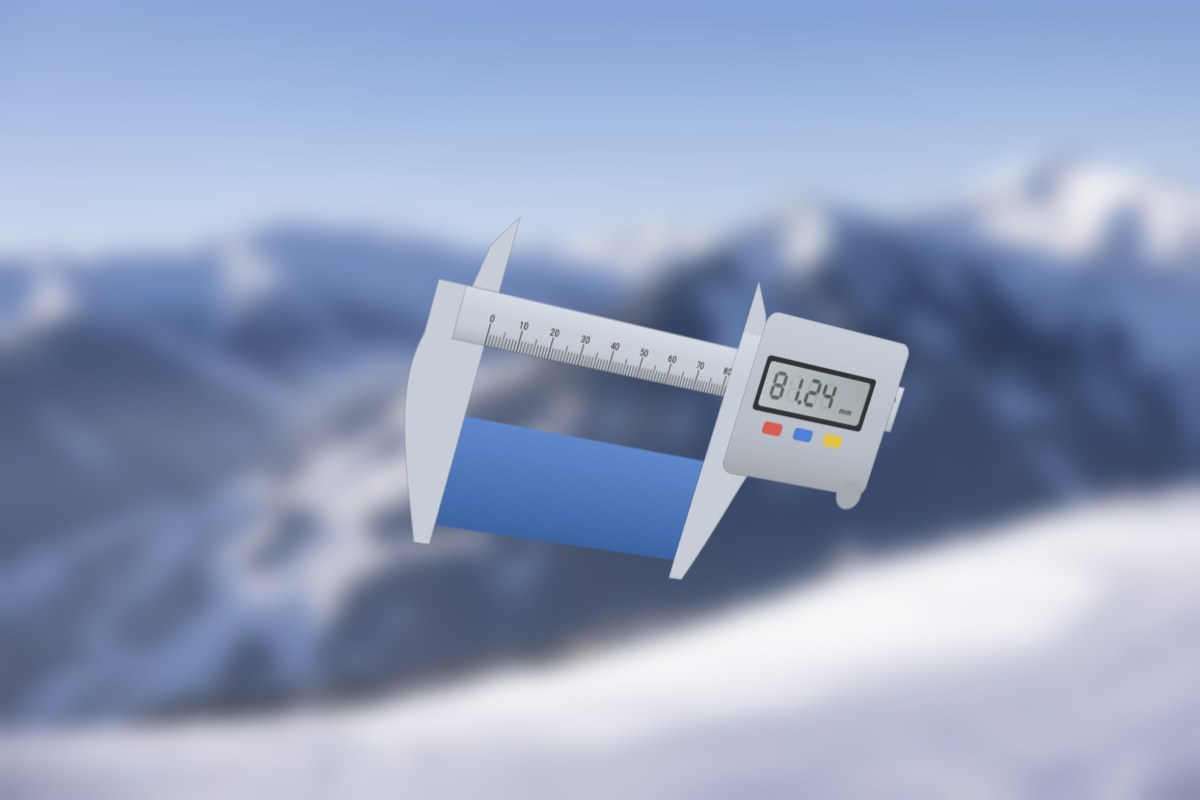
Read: value=81.24 unit=mm
